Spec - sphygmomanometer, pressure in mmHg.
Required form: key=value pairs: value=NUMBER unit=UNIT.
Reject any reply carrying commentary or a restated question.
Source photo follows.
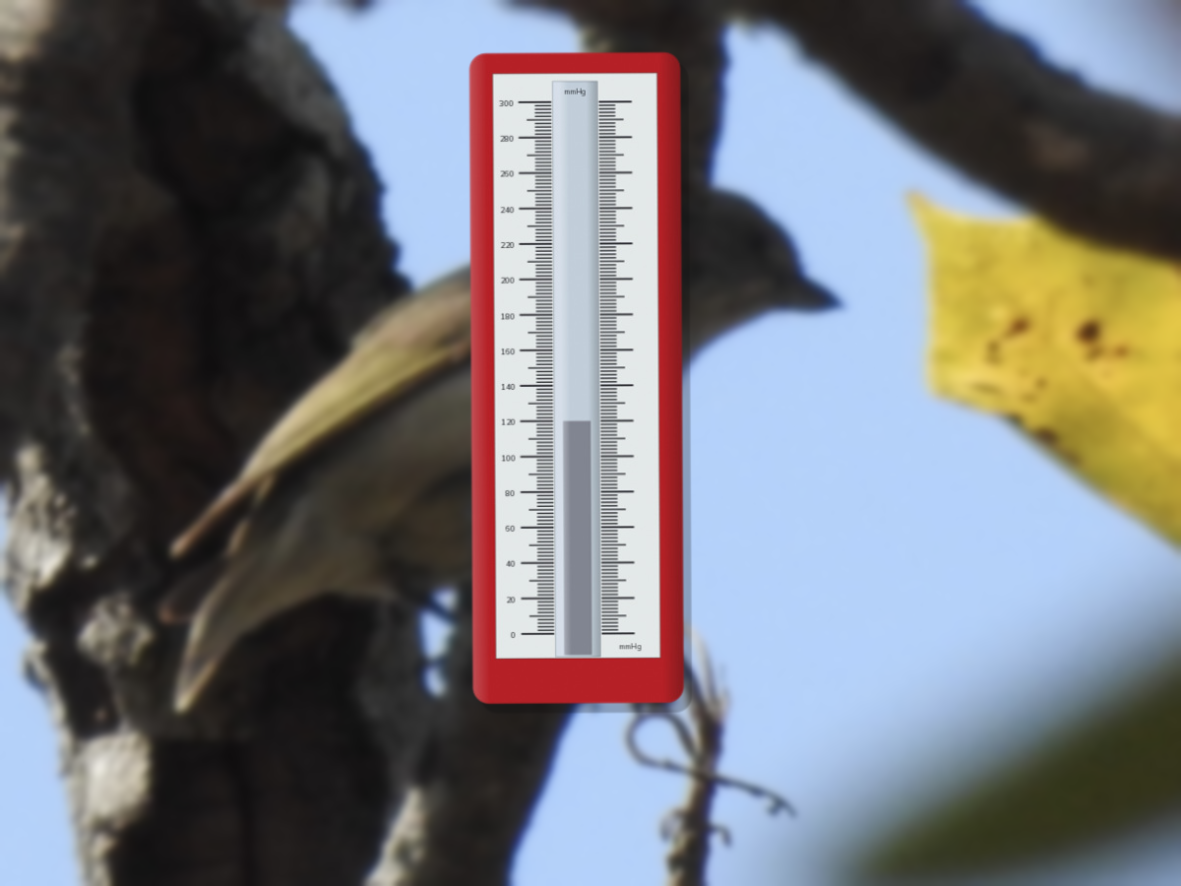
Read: value=120 unit=mmHg
